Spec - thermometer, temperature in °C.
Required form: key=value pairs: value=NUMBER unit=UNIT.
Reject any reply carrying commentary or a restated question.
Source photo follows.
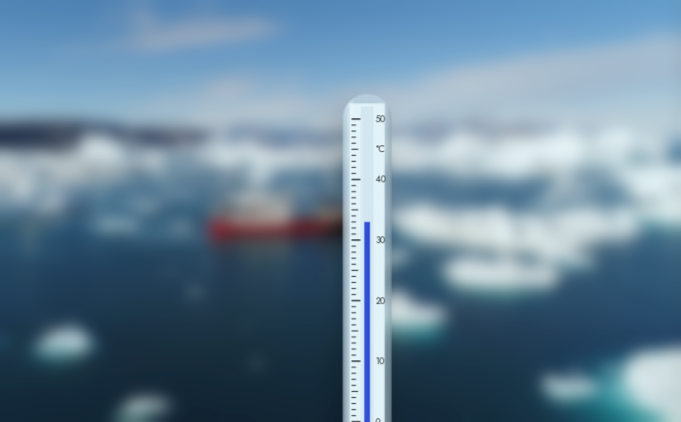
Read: value=33 unit=°C
